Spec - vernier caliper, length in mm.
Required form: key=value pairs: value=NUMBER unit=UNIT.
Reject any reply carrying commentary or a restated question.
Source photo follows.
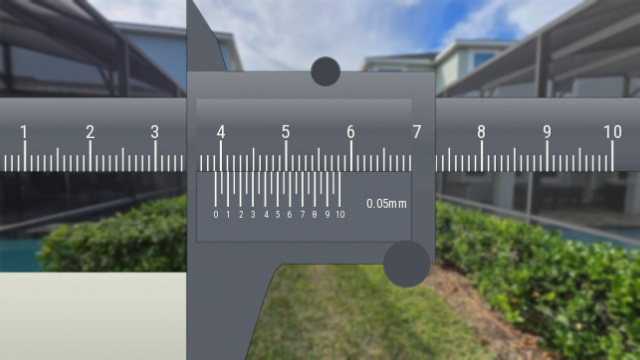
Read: value=39.2 unit=mm
